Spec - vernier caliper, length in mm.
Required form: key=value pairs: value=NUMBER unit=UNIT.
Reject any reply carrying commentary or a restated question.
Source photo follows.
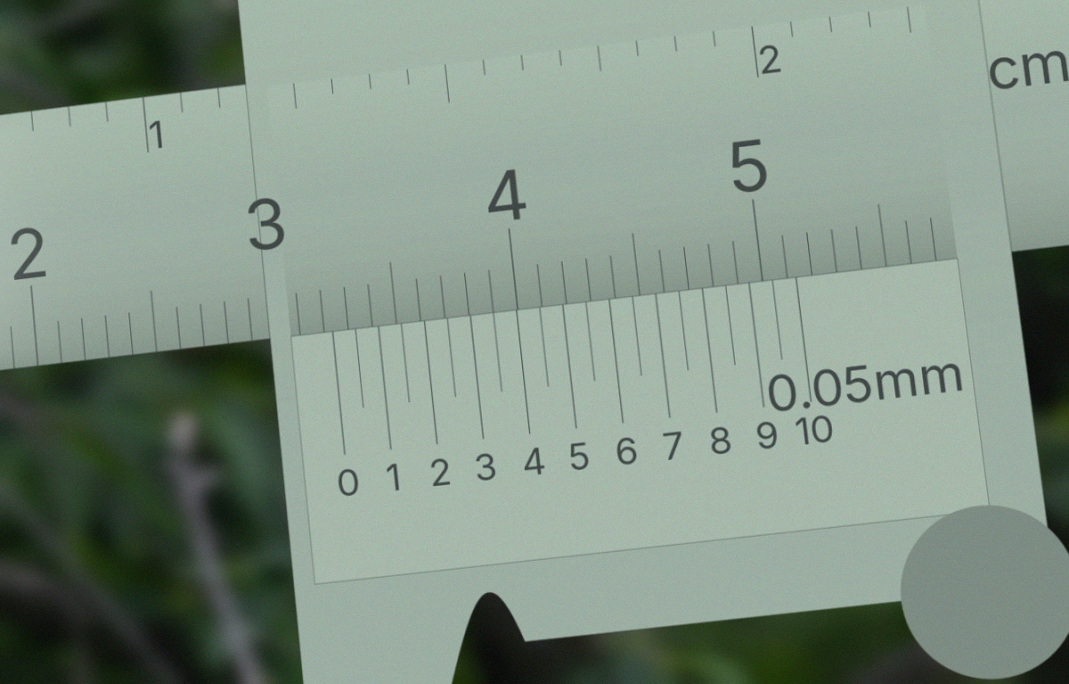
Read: value=32.35 unit=mm
